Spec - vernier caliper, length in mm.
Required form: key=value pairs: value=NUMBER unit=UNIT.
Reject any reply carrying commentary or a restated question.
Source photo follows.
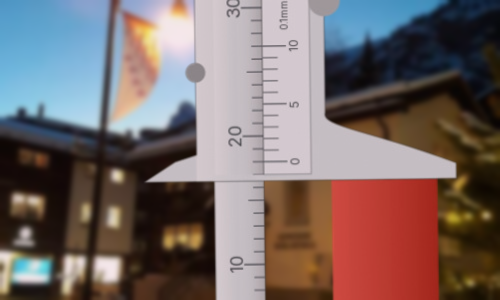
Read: value=18.0 unit=mm
